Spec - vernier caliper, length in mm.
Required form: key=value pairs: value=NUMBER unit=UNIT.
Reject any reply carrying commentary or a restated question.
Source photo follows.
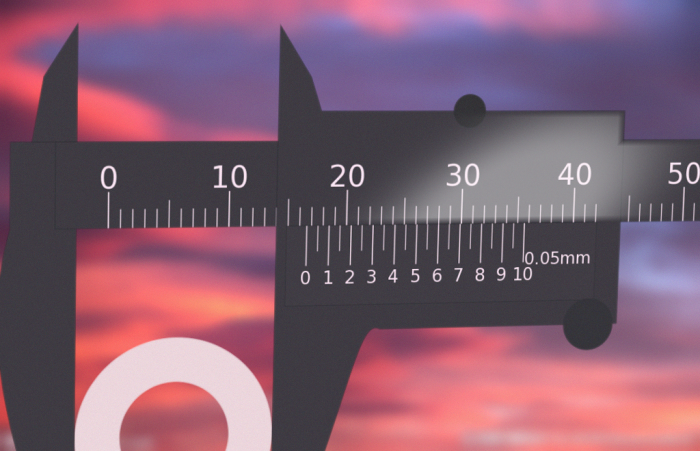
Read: value=16.6 unit=mm
